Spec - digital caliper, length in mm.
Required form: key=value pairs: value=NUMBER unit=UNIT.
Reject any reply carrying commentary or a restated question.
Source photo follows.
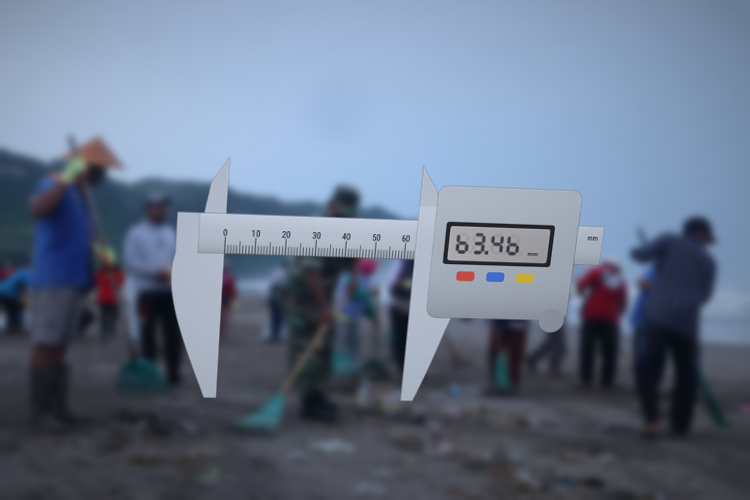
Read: value=63.46 unit=mm
